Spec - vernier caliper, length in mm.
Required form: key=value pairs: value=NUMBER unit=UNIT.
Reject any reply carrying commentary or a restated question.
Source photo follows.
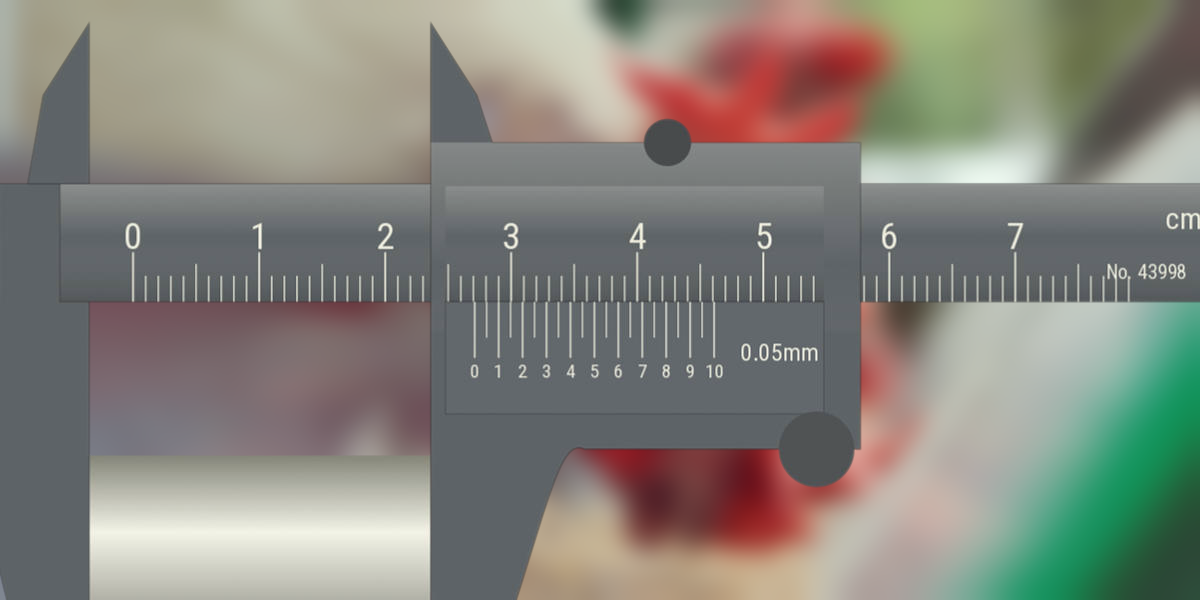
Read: value=27.1 unit=mm
